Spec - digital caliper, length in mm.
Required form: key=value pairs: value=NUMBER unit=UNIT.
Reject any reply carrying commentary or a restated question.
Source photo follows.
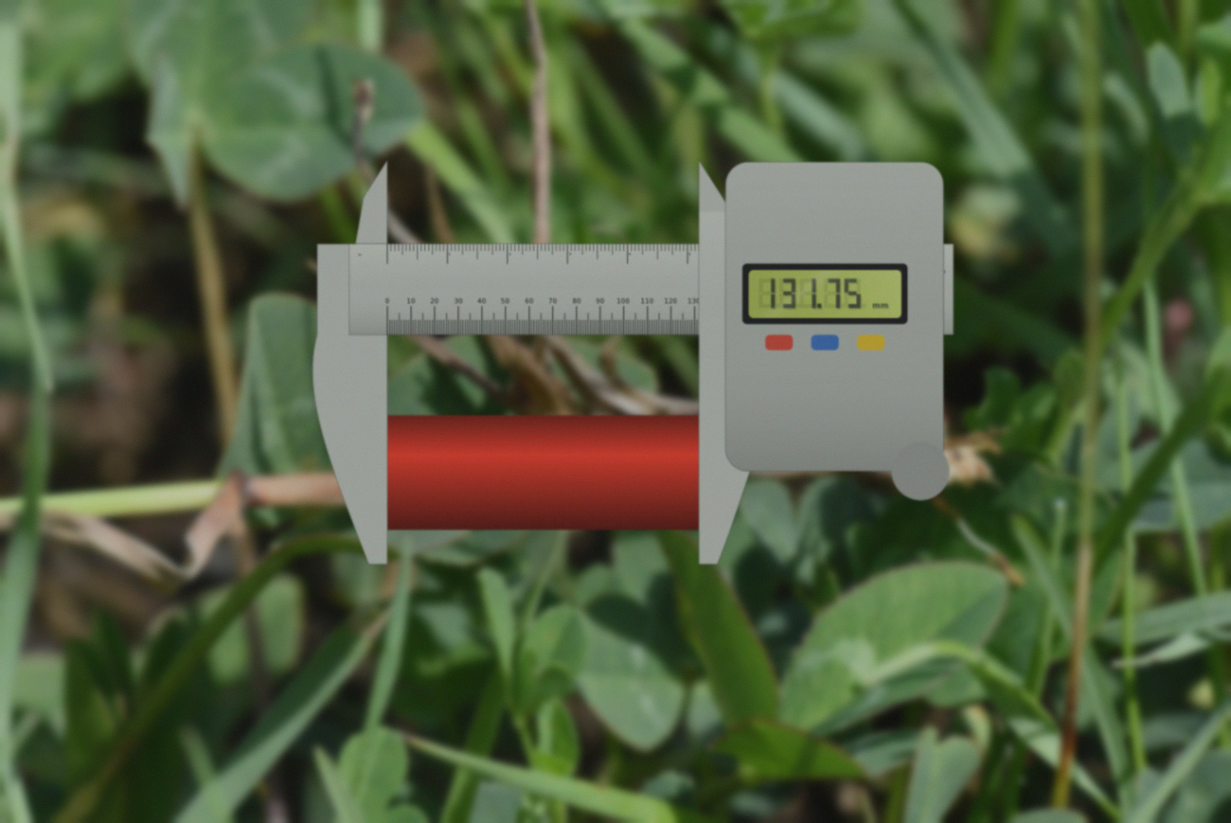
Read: value=131.75 unit=mm
